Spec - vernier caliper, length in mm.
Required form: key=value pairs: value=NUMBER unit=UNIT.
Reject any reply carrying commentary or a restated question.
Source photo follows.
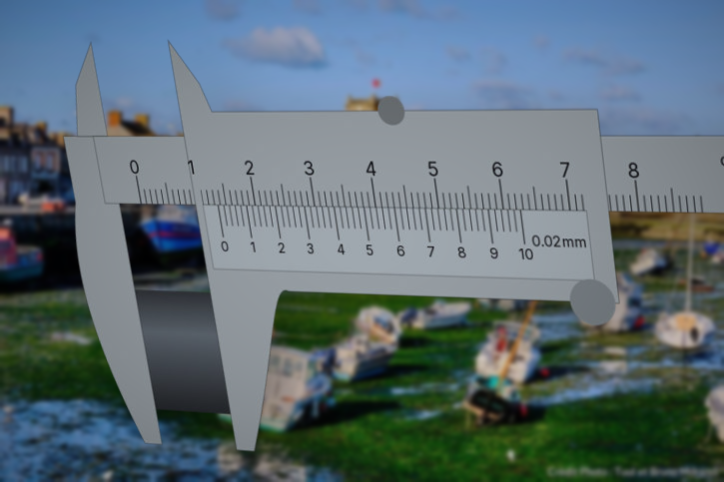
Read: value=13.6 unit=mm
